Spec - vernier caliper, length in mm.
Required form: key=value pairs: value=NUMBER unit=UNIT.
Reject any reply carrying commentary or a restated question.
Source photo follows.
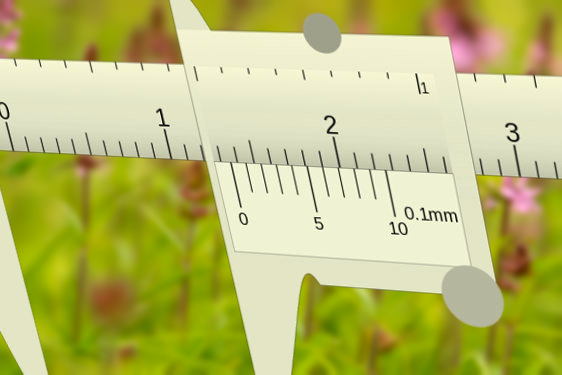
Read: value=13.6 unit=mm
